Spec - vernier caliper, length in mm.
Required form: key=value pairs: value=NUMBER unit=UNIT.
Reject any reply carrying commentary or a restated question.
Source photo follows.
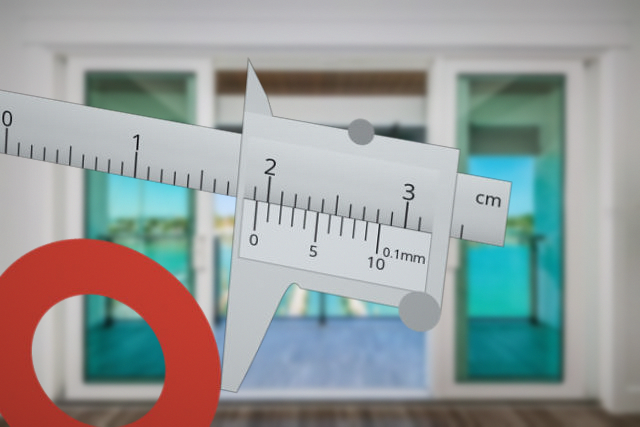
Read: value=19.2 unit=mm
